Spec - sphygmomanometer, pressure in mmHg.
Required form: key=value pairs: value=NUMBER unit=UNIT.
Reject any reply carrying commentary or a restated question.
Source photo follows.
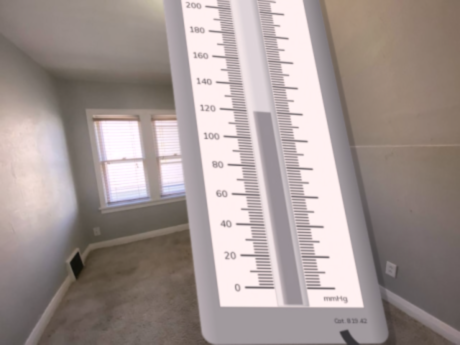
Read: value=120 unit=mmHg
